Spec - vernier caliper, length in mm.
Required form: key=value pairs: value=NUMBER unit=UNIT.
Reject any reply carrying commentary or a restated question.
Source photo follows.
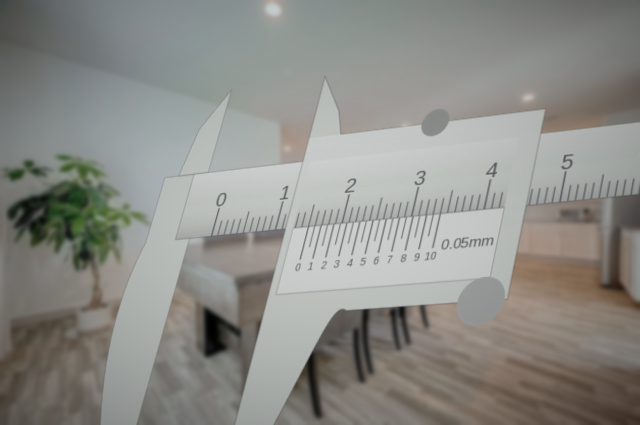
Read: value=15.0 unit=mm
